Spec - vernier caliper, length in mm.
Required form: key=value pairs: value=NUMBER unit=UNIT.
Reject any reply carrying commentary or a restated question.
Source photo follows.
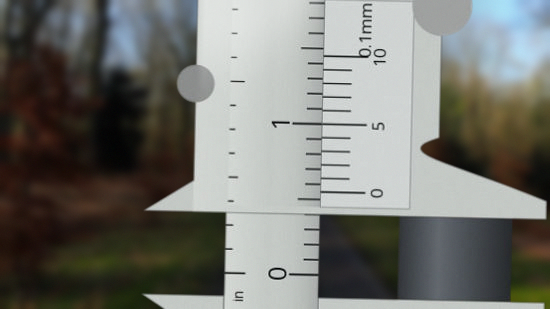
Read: value=5.5 unit=mm
